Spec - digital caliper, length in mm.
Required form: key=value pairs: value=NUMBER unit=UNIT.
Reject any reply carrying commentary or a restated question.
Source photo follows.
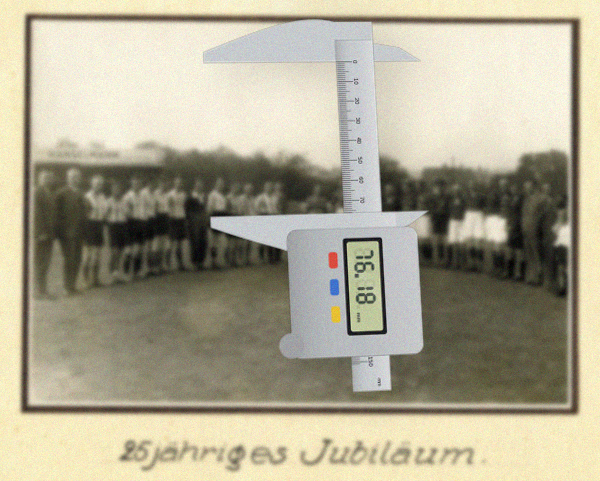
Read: value=76.18 unit=mm
